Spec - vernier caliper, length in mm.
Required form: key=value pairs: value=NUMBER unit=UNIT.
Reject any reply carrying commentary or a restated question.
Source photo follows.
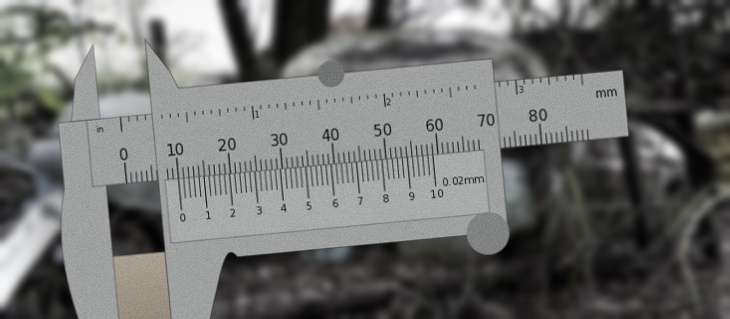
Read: value=10.0 unit=mm
